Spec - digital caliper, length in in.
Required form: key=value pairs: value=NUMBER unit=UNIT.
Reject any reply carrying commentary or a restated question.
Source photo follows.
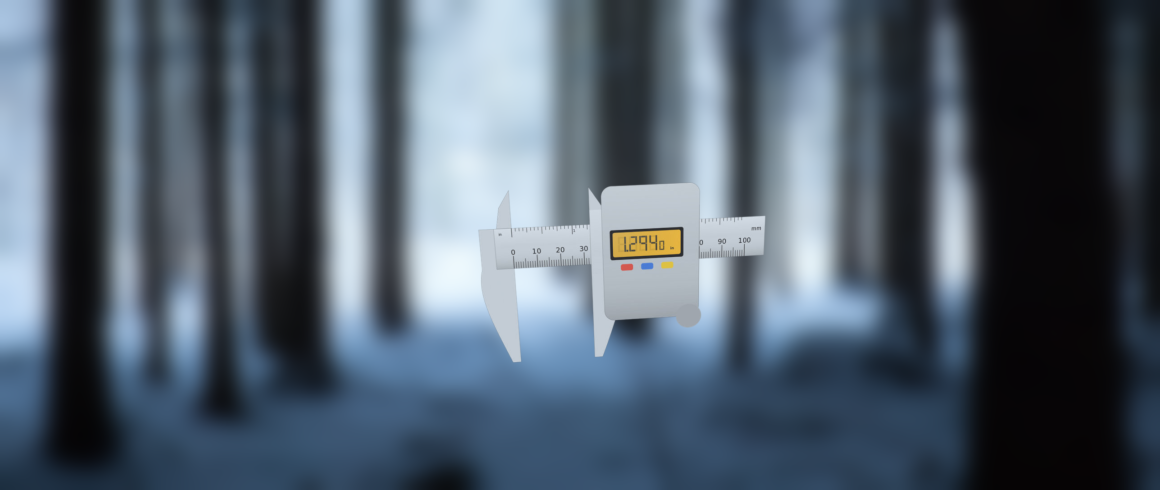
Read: value=1.2940 unit=in
